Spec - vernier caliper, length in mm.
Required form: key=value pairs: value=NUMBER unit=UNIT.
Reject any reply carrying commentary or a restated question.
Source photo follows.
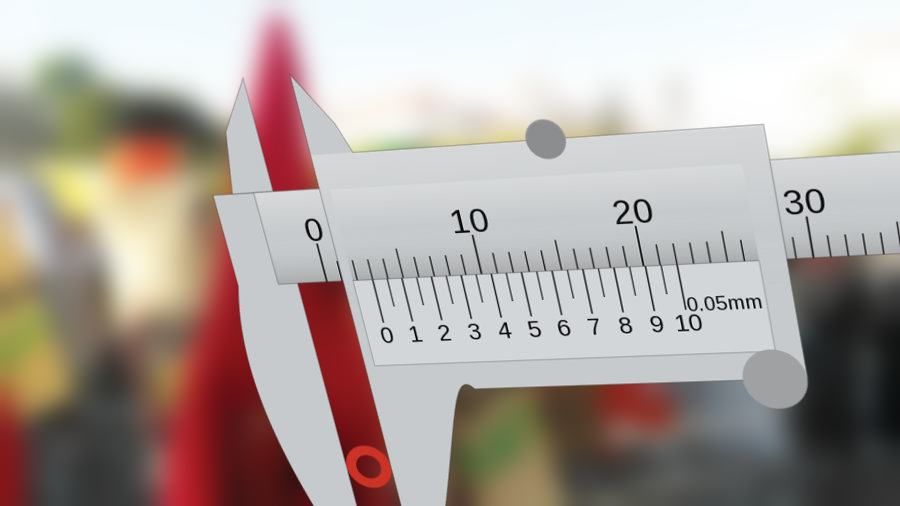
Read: value=3.0 unit=mm
